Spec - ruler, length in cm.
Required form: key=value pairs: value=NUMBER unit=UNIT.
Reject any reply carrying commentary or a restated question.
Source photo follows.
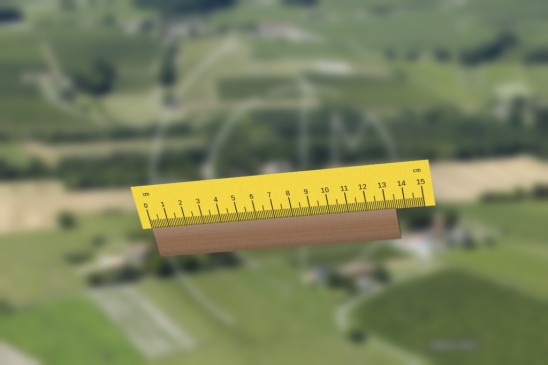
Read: value=13.5 unit=cm
